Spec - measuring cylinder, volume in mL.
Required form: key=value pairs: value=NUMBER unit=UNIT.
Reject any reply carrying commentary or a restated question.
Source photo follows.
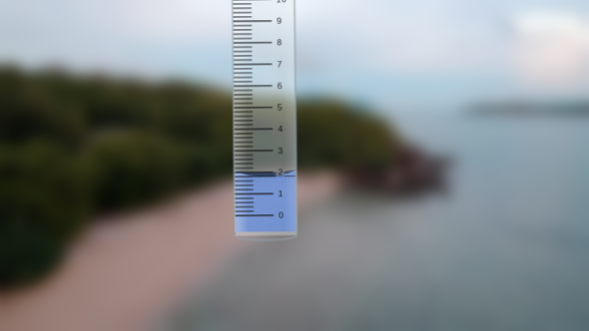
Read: value=1.8 unit=mL
